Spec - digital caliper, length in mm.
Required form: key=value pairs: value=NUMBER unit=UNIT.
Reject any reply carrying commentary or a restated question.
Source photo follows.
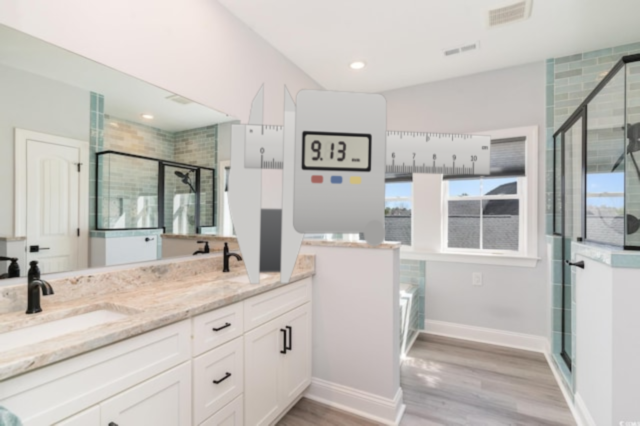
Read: value=9.13 unit=mm
